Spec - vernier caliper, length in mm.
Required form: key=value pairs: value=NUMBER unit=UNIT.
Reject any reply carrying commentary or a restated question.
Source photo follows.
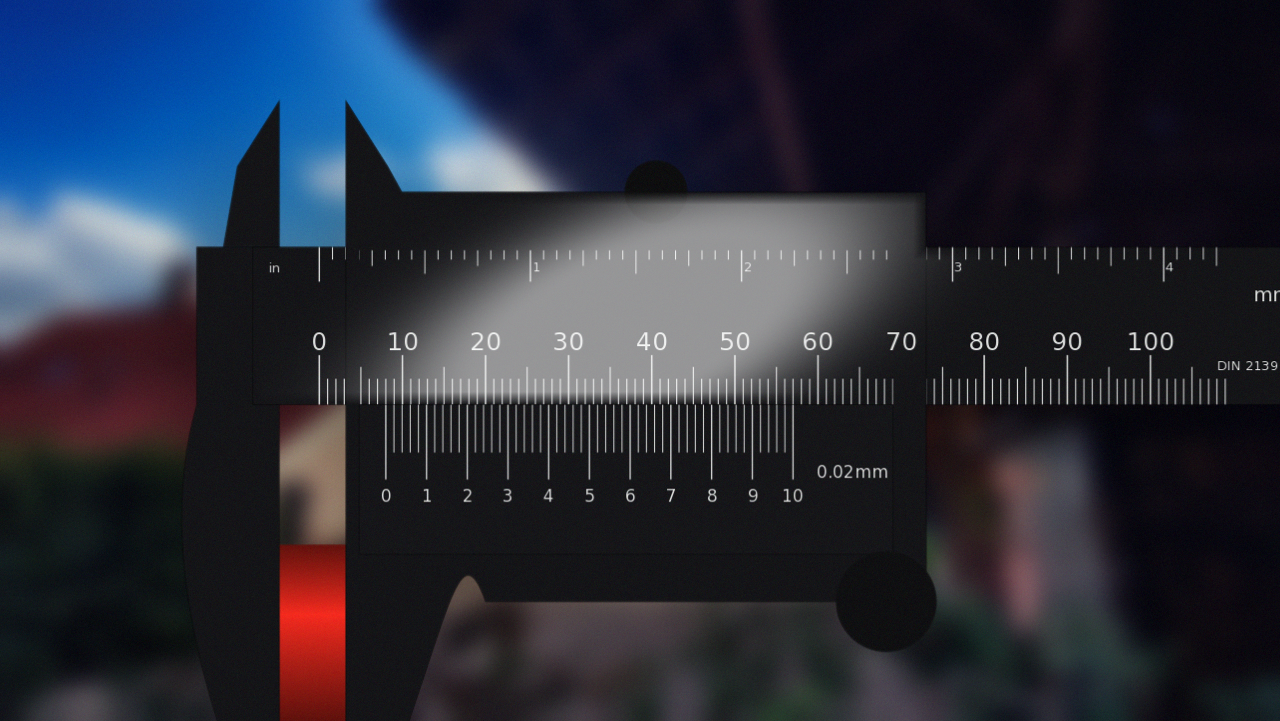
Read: value=8.0 unit=mm
